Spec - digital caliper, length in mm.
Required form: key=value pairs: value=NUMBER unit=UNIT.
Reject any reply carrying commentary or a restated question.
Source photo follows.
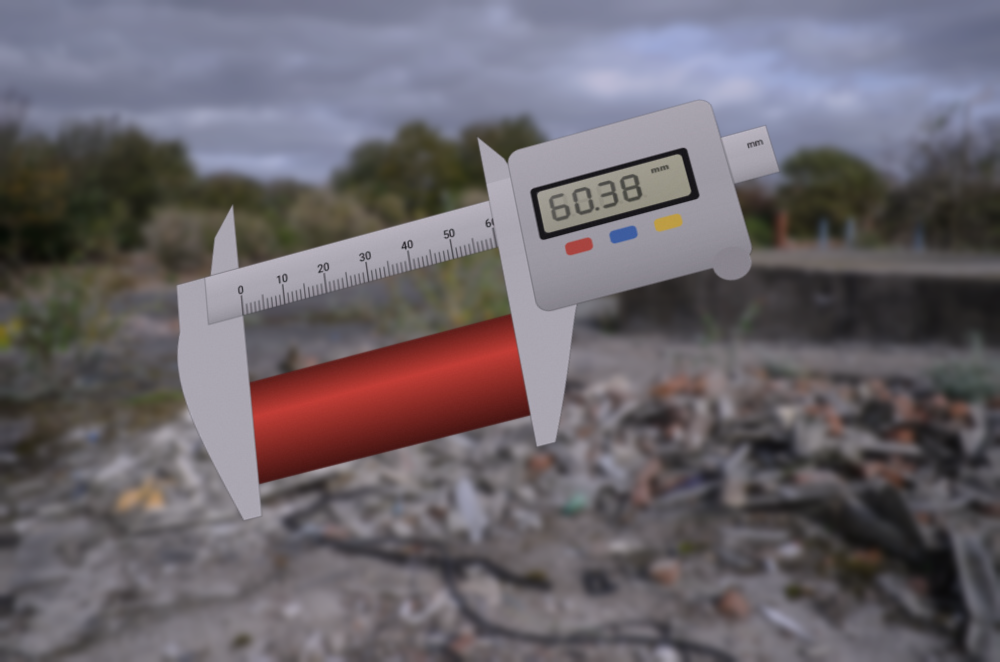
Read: value=60.38 unit=mm
